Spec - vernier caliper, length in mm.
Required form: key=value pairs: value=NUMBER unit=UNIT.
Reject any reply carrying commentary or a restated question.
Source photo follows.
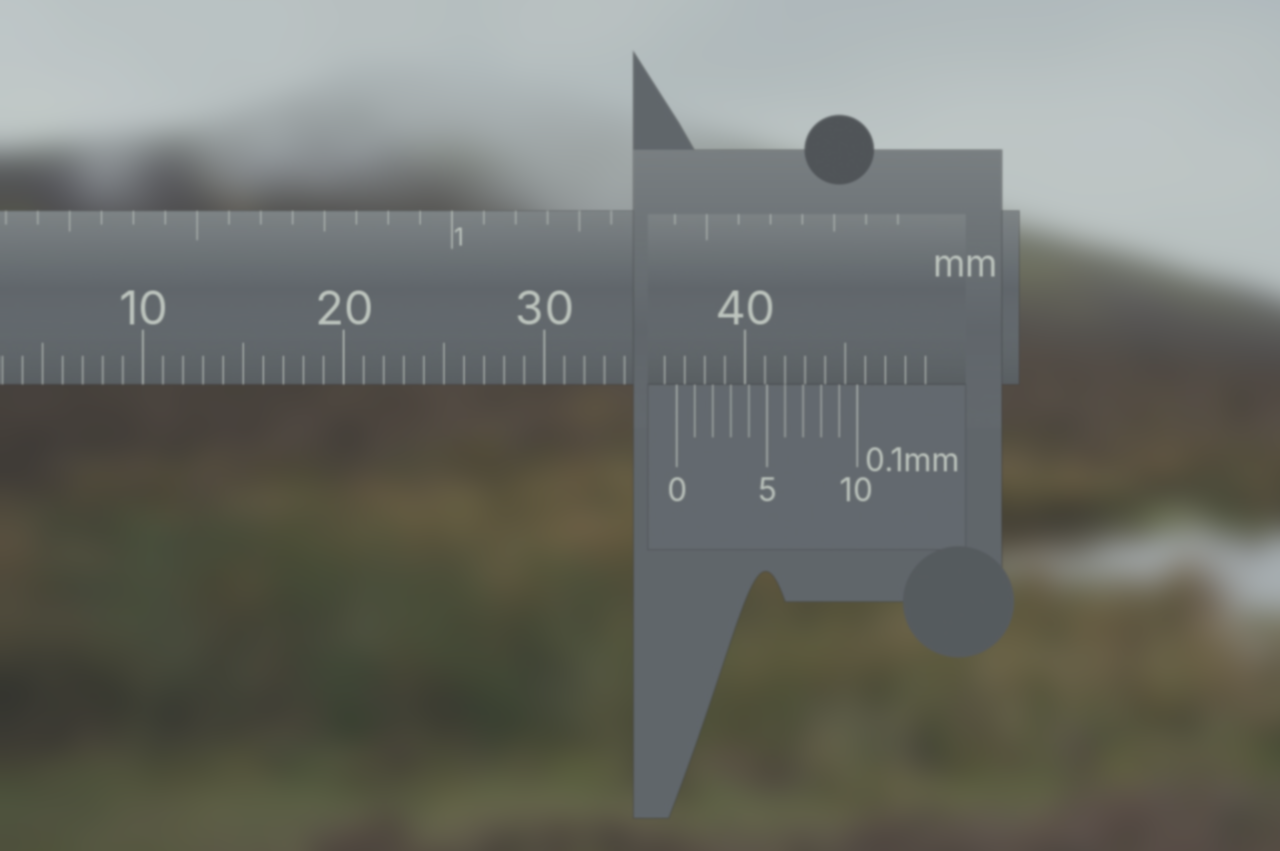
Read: value=36.6 unit=mm
